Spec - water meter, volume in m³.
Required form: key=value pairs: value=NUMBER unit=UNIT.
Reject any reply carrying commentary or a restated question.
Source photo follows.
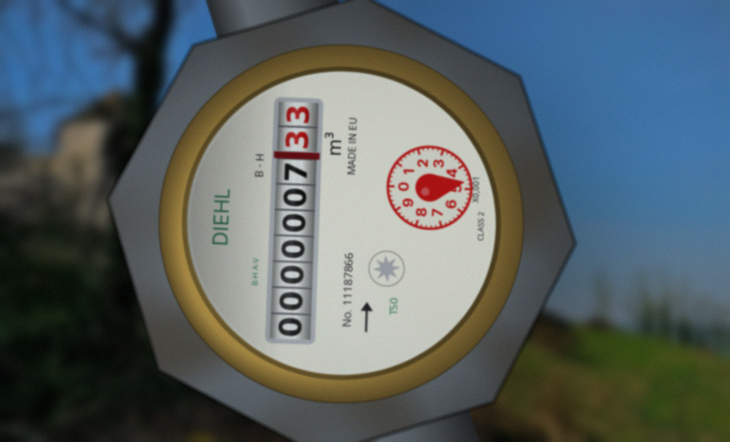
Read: value=7.334 unit=m³
